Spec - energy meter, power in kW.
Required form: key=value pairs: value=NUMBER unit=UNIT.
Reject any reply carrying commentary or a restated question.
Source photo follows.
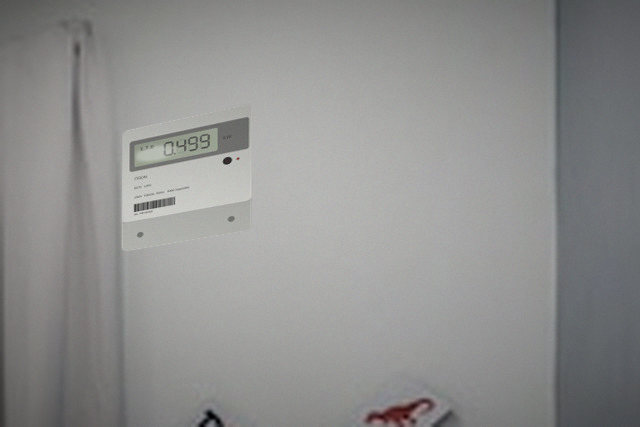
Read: value=0.499 unit=kW
